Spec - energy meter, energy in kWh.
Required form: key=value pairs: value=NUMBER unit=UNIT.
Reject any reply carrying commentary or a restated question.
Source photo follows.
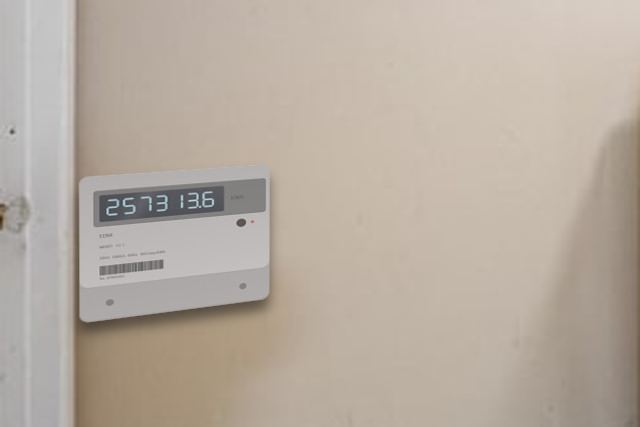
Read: value=257313.6 unit=kWh
